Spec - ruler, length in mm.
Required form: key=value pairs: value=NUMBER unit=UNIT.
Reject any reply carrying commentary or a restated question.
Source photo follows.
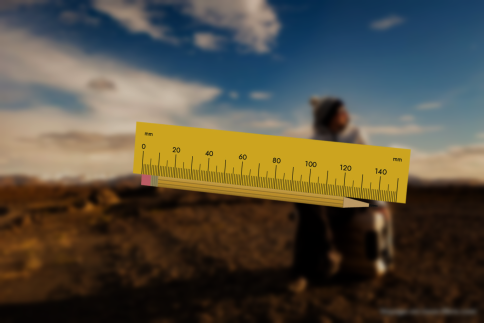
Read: value=140 unit=mm
